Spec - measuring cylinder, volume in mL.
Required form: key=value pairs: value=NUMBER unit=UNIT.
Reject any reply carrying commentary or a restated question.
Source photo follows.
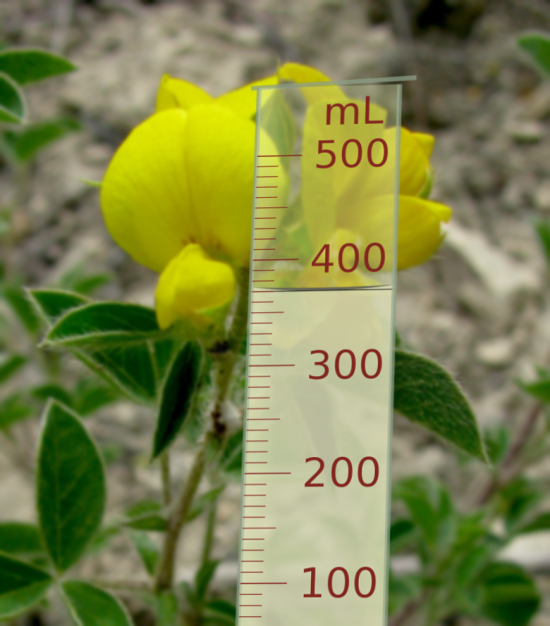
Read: value=370 unit=mL
